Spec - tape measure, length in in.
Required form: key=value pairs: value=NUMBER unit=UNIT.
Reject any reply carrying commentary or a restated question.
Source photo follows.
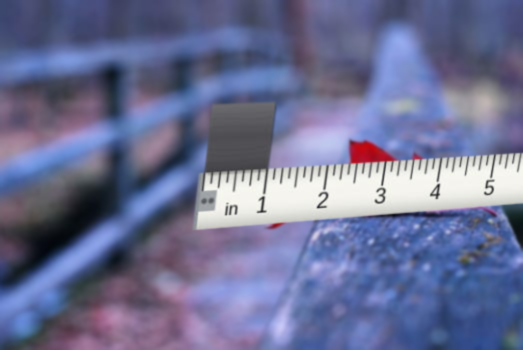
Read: value=1 unit=in
